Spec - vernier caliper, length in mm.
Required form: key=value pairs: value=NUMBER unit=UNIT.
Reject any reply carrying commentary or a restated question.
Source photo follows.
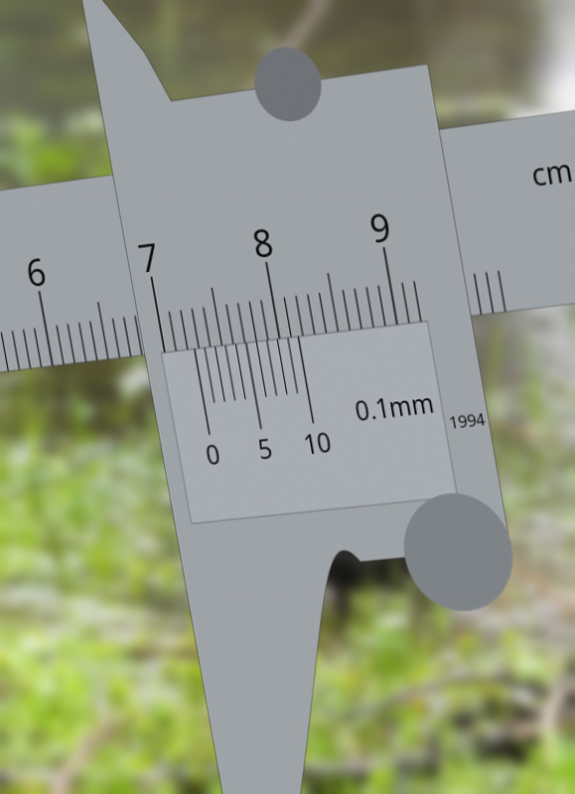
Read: value=72.6 unit=mm
